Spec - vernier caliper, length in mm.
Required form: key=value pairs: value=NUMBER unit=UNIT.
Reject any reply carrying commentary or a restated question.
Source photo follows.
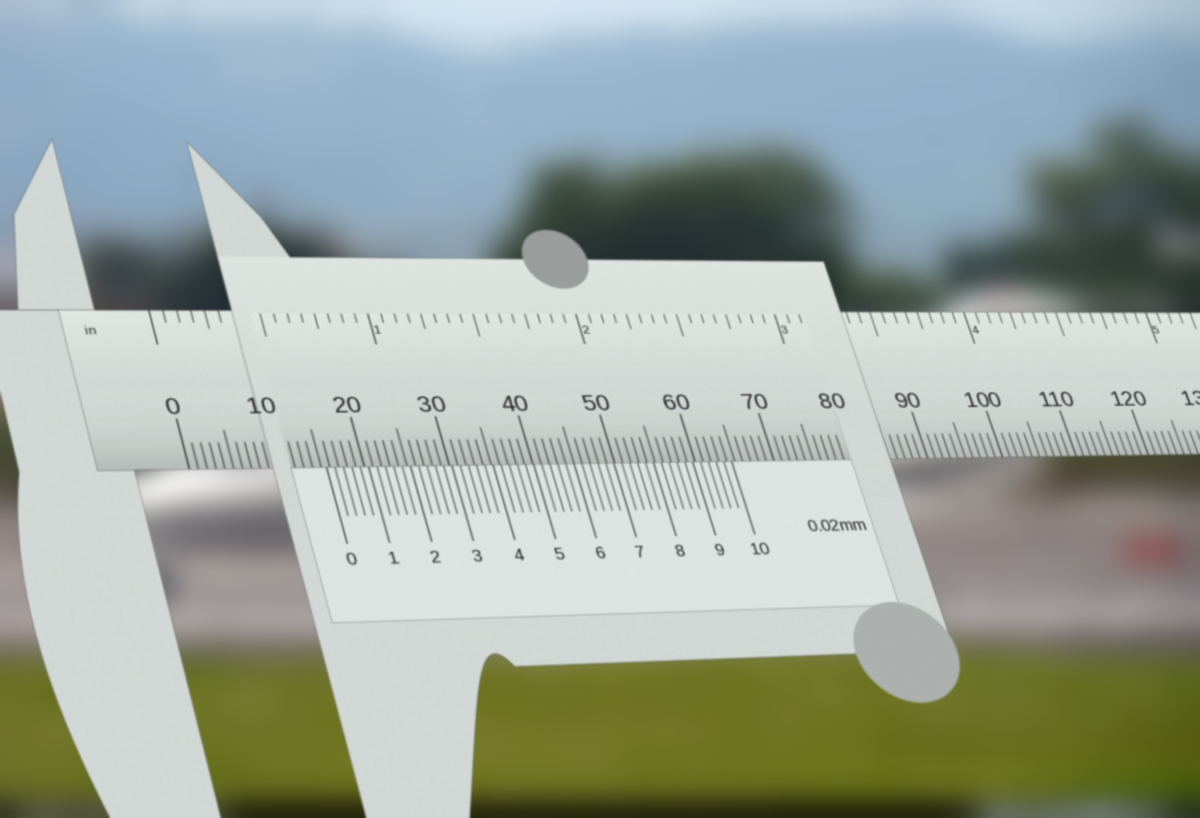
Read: value=15.6 unit=mm
